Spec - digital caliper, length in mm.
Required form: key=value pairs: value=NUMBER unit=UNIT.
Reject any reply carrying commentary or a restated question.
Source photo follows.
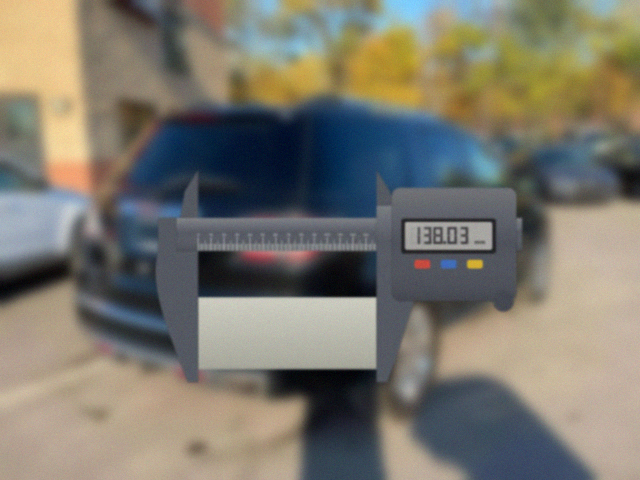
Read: value=138.03 unit=mm
